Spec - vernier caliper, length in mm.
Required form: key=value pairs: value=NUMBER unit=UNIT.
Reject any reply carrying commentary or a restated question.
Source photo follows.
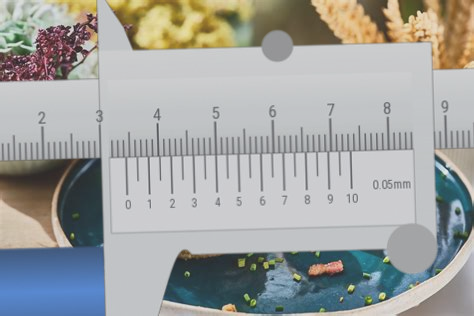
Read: value=34.4 unit=mm
